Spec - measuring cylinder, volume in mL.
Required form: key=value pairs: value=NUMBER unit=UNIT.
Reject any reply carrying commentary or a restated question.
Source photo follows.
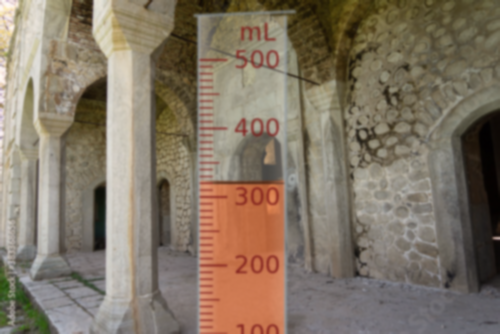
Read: value=320 unit=mL
